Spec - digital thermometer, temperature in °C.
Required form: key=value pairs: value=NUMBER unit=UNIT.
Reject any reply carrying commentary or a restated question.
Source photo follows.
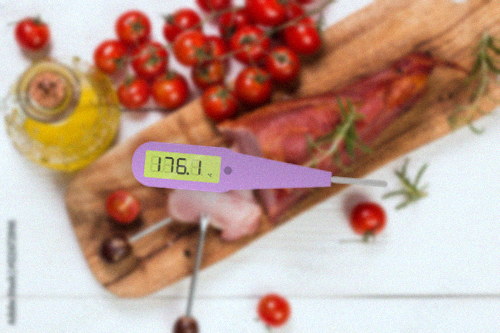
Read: value=176.1 unit=°C
